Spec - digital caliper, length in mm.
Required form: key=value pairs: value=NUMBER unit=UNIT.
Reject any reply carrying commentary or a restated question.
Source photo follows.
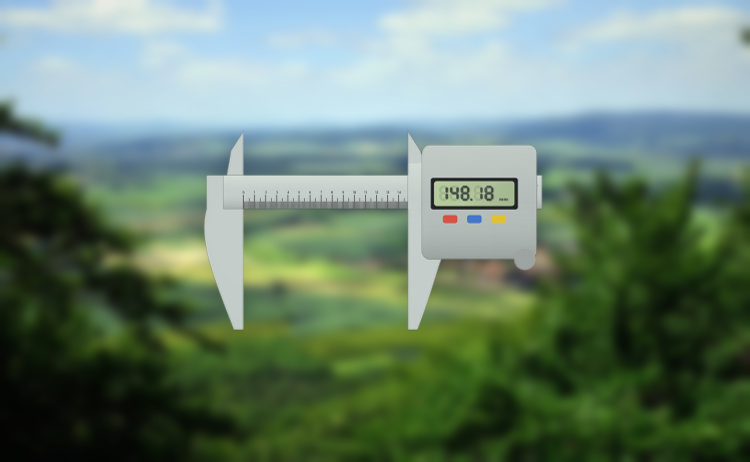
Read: value=148.18 unit=mm
